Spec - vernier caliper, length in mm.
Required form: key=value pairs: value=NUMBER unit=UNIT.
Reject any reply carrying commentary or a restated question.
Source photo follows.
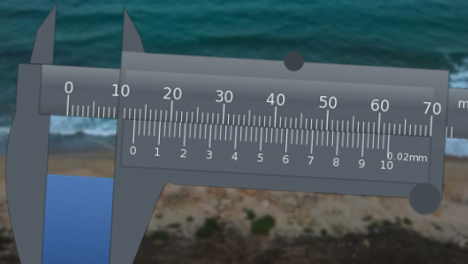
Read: value=13.0 unit=mm
